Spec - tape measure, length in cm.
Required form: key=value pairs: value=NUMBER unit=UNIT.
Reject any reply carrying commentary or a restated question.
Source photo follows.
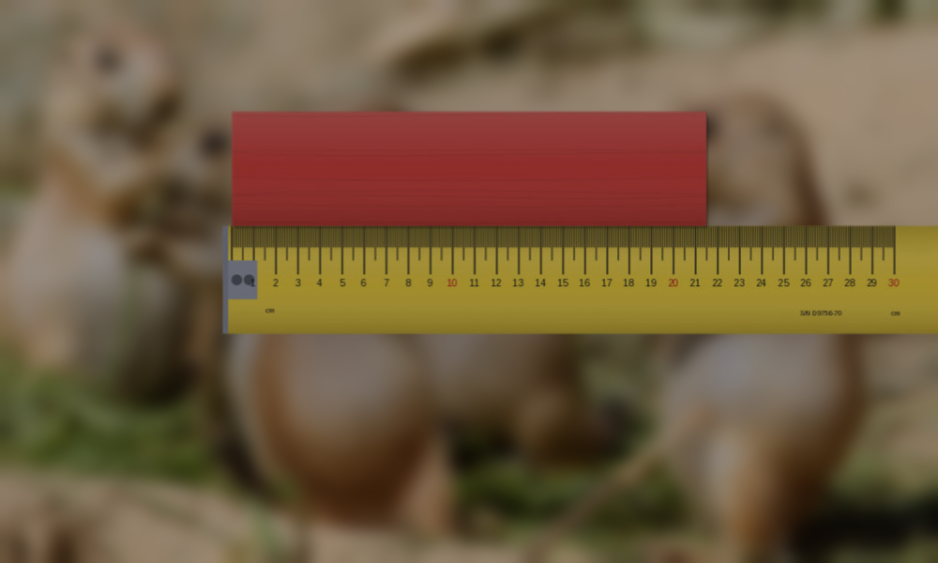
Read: value=21.5 unit=cm
